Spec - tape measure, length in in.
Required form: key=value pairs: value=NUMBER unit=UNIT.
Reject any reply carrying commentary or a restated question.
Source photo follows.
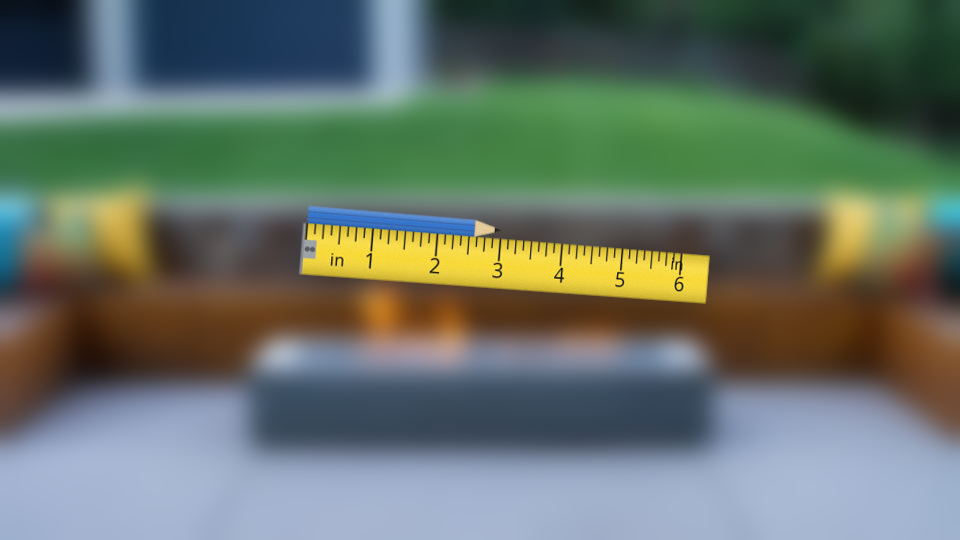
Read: value=3 unit=in
